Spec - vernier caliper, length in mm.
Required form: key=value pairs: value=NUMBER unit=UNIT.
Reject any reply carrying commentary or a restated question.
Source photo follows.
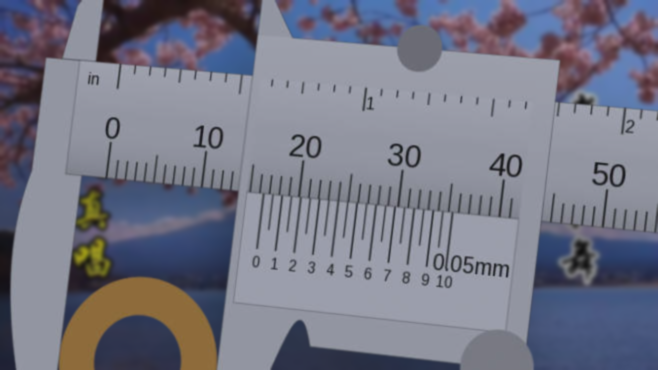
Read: value=16.4 unit=mm
